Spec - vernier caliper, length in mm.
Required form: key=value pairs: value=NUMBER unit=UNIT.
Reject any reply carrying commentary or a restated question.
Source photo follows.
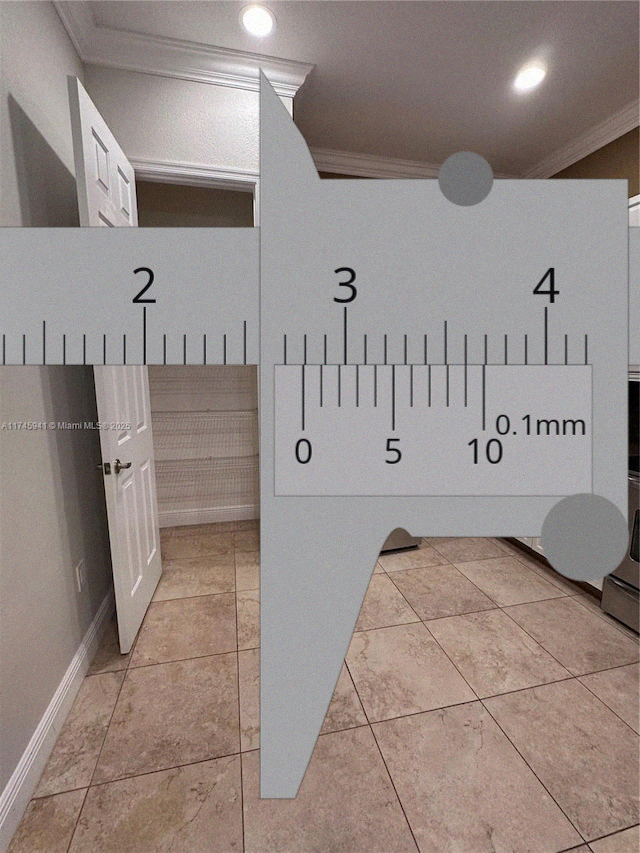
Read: value=27.9 unit=mm
